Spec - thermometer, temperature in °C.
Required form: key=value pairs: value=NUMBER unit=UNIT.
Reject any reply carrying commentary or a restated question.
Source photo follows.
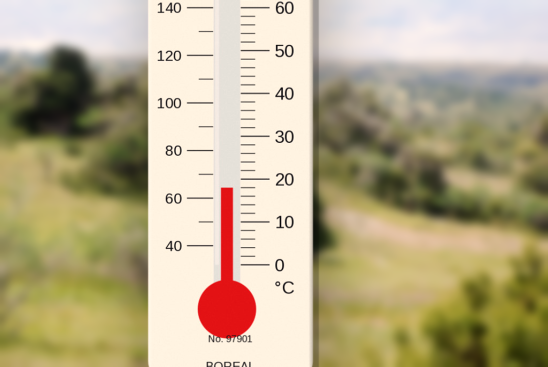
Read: value=18 unit=°C
